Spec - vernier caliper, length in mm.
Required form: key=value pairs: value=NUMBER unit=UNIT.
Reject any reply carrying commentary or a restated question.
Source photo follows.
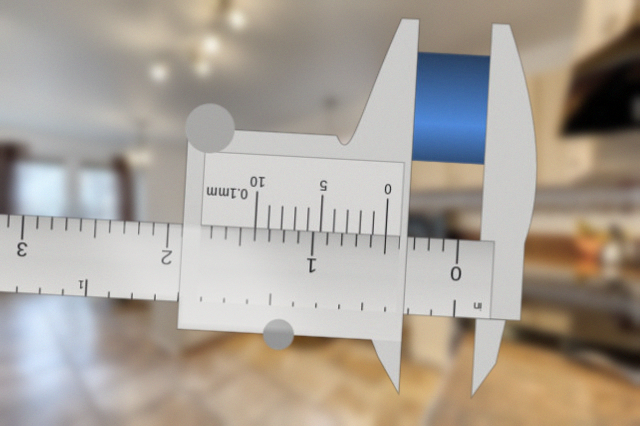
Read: value=5.0 unit=mm
